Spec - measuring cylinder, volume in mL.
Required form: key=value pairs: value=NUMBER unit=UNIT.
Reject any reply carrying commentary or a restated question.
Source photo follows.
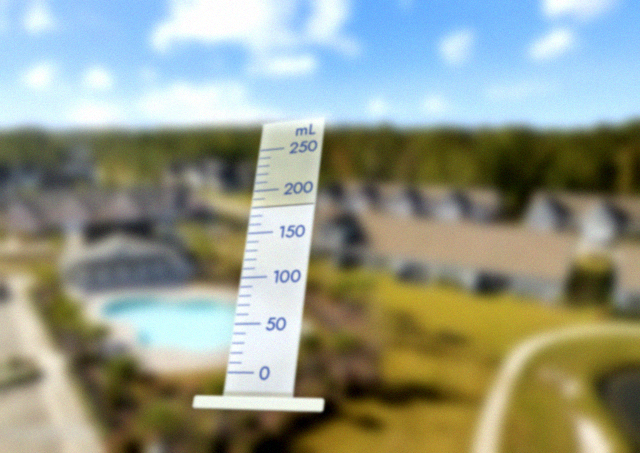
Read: value=180 unit=mL
